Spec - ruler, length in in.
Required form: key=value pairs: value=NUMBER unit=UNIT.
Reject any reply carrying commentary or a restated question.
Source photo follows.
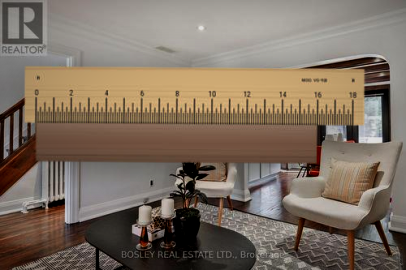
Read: value=16 unit=in
